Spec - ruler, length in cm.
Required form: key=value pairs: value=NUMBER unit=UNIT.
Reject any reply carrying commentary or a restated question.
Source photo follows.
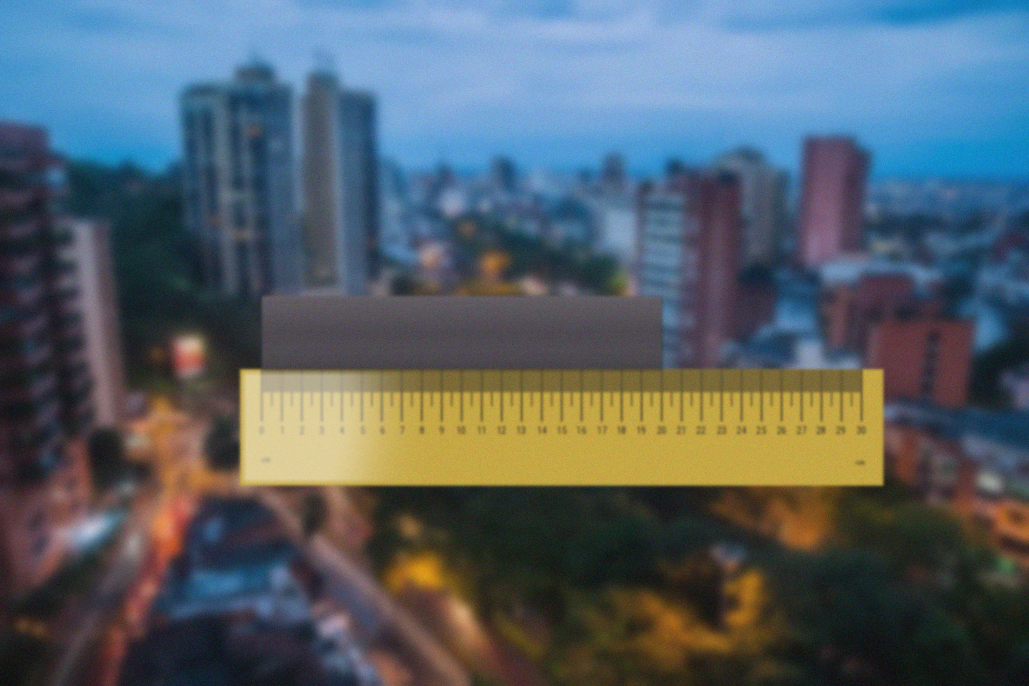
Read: value=20 unit=cm
